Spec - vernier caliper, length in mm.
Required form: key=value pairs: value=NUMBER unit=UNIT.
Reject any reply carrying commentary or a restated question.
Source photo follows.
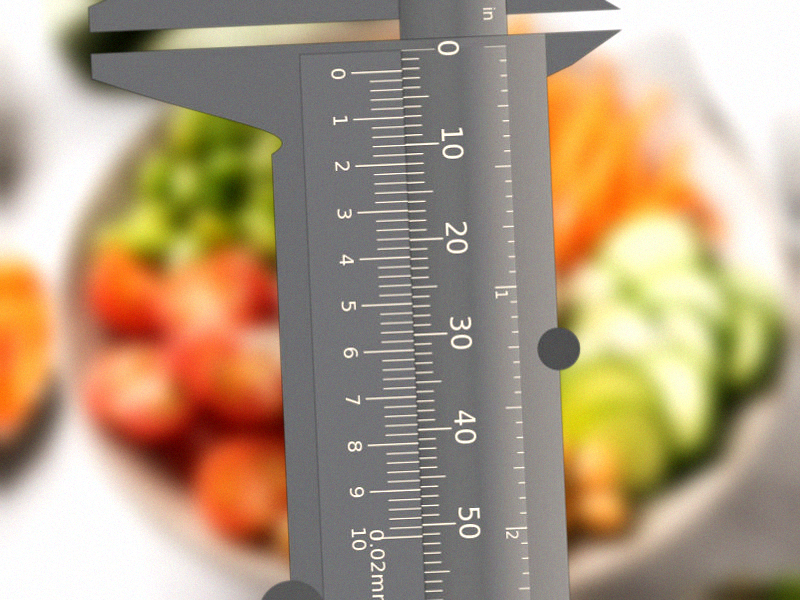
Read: value=2.2 unit=mm
